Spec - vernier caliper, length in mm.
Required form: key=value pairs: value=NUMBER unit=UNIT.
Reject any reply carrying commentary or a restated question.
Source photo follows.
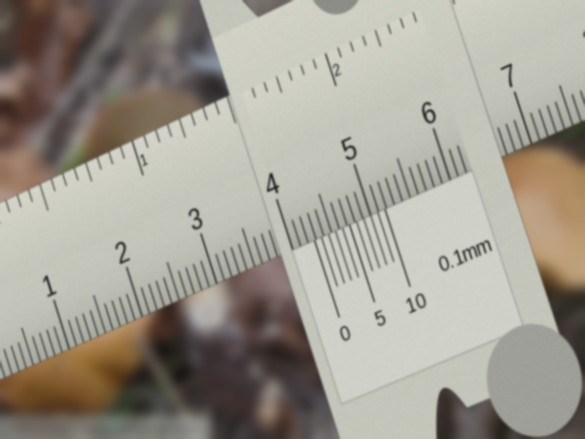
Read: value=42.8 unit=mm
